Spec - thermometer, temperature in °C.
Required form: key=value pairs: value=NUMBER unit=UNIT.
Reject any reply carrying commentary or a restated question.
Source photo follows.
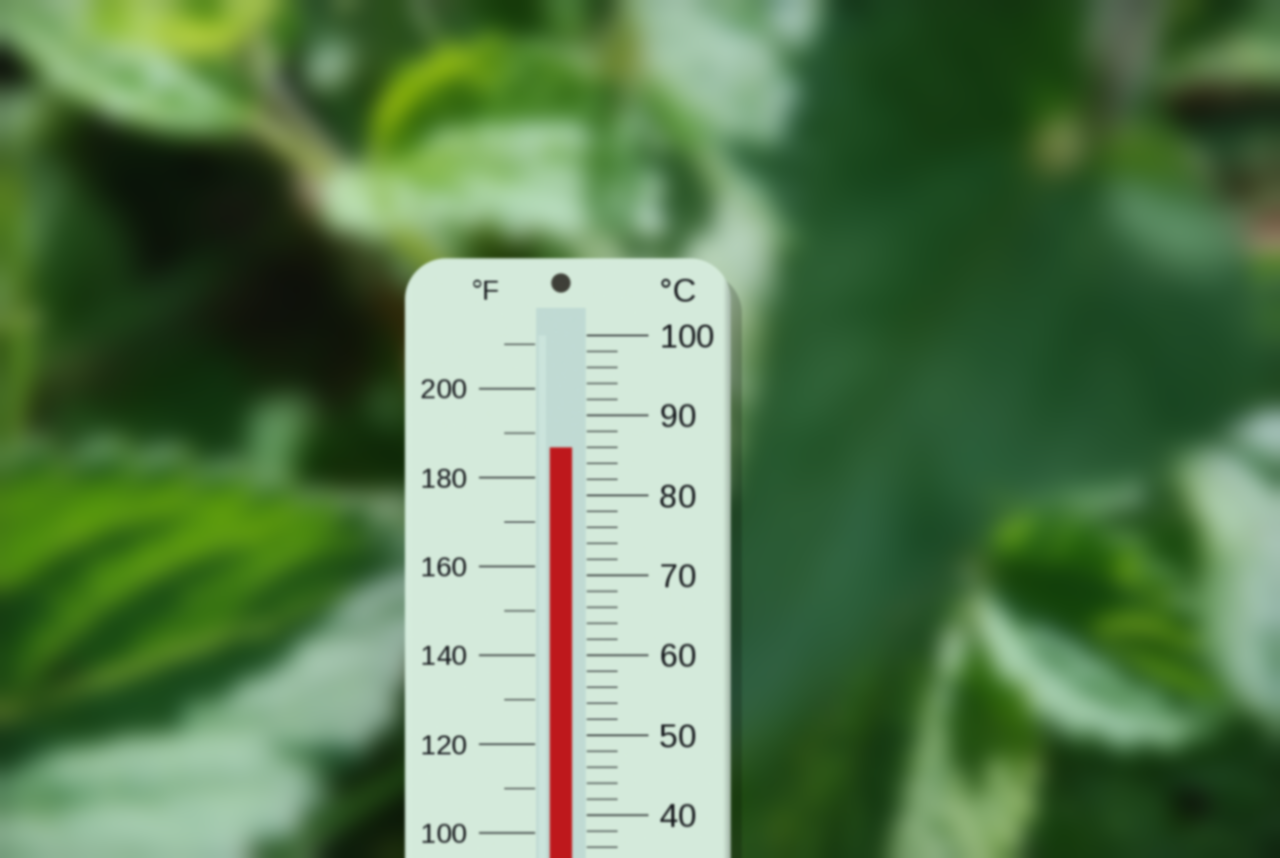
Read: value=86 unit=°C
